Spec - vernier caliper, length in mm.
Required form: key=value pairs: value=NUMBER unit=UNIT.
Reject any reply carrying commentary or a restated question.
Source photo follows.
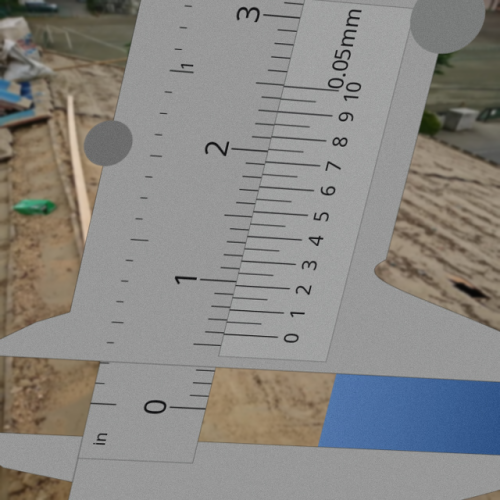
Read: value=5.9 unit=mm
